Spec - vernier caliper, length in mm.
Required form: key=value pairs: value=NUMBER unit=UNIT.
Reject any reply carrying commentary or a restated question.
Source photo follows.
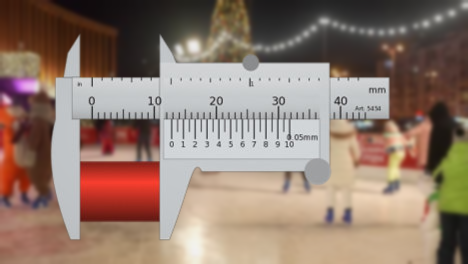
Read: value=12.8 unit=mm
